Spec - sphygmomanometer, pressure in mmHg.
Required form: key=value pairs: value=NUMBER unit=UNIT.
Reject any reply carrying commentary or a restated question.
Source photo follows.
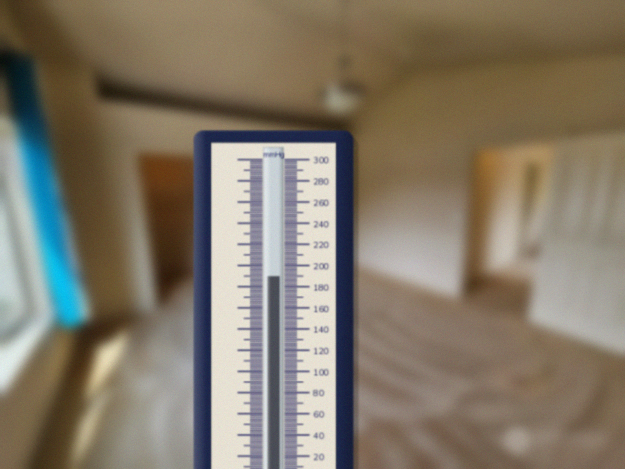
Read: value=190 unit=mmHg
